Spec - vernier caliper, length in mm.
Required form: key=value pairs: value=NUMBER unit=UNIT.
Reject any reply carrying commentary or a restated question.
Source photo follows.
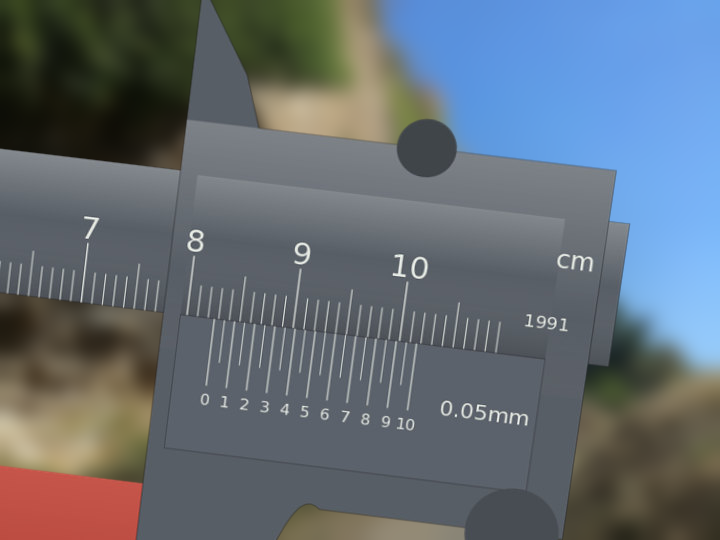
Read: value=82.6 unit=mm
